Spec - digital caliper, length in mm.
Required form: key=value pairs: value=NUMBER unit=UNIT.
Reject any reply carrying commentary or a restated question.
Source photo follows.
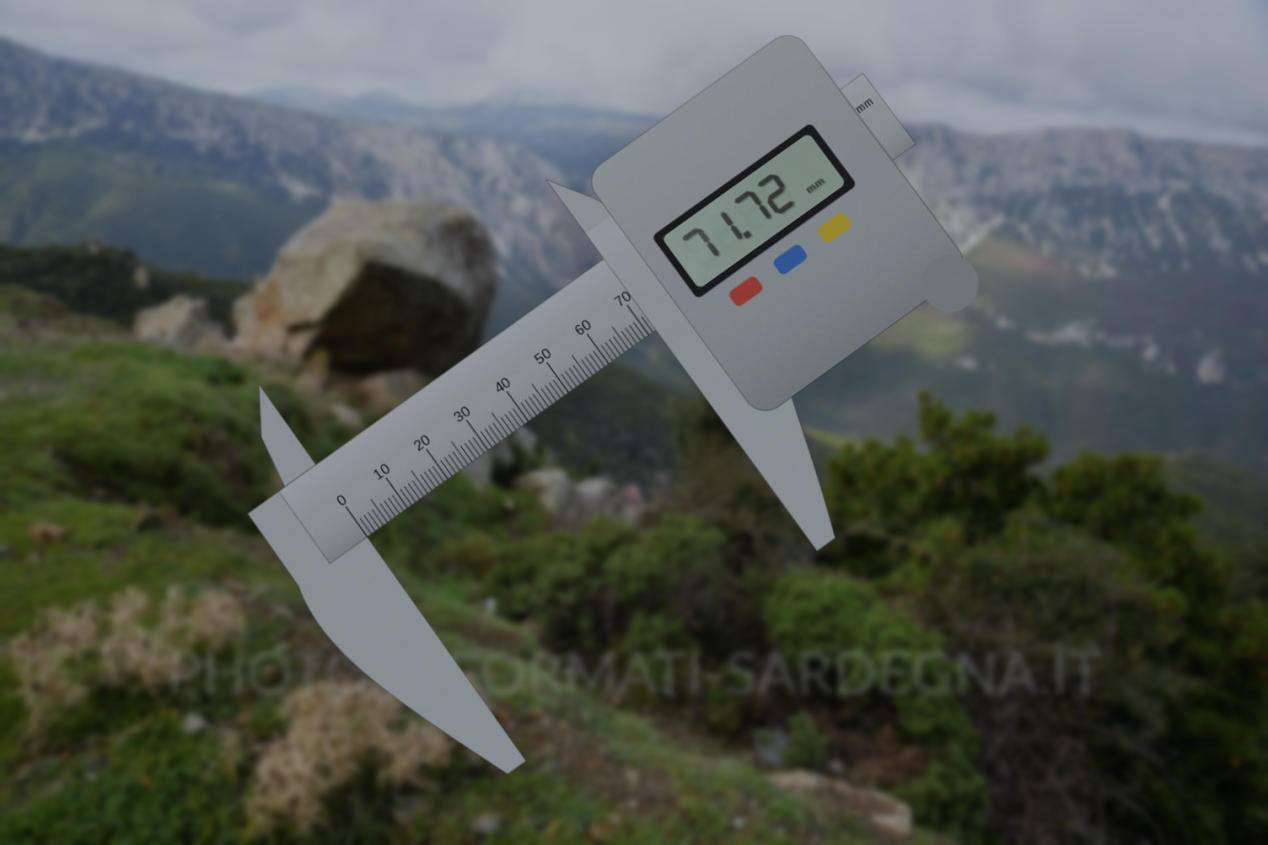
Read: value=71.72 unit=mm
